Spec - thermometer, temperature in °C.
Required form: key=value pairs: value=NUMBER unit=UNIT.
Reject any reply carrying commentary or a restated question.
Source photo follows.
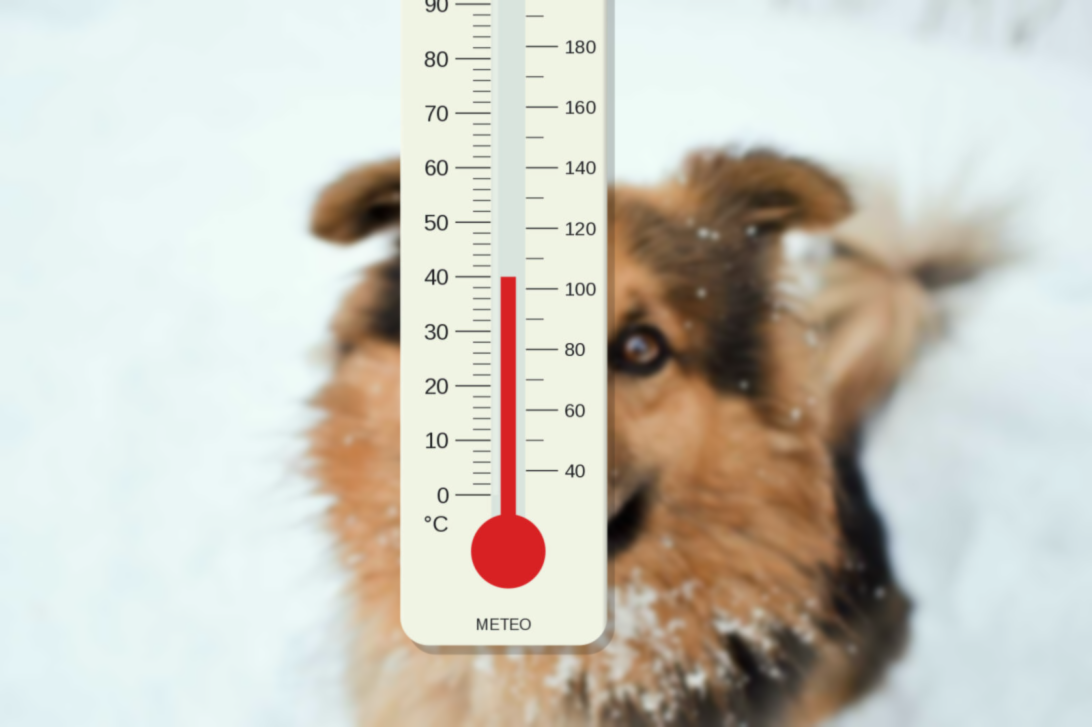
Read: value=40 unit=°C
